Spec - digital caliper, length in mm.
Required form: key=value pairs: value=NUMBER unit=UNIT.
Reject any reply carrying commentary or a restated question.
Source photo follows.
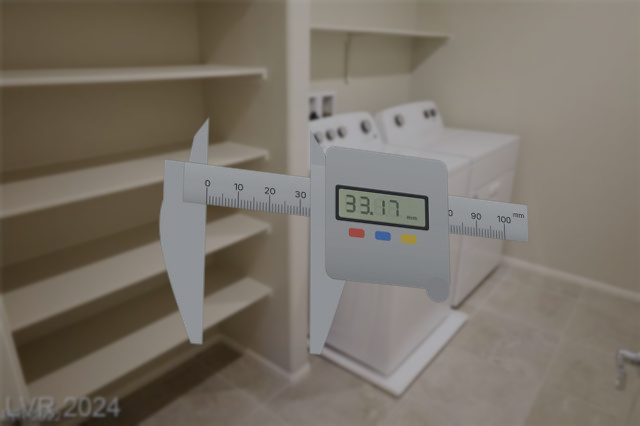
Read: value=33.17 unit=mm
